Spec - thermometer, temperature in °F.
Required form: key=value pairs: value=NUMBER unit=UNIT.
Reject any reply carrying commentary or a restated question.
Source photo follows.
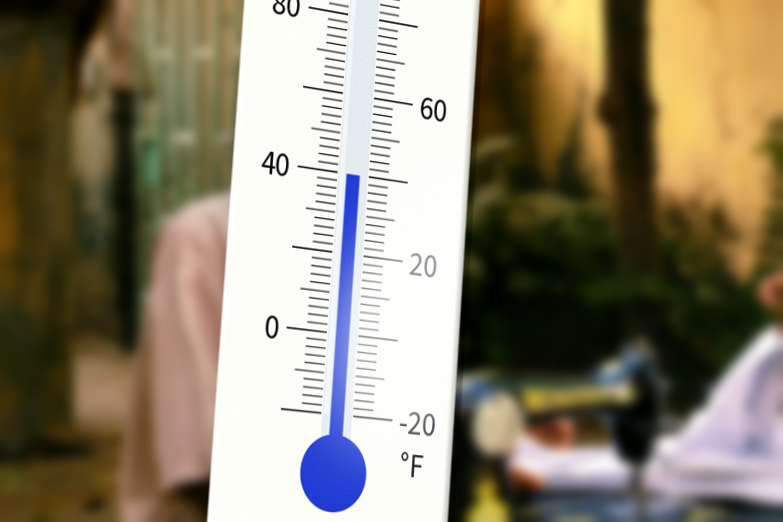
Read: value=40 unit=°F
